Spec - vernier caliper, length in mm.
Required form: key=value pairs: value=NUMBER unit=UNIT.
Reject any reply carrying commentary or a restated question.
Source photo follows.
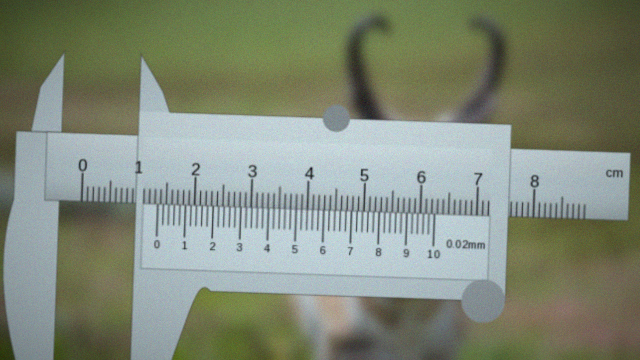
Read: value=13.5 unit=mm
